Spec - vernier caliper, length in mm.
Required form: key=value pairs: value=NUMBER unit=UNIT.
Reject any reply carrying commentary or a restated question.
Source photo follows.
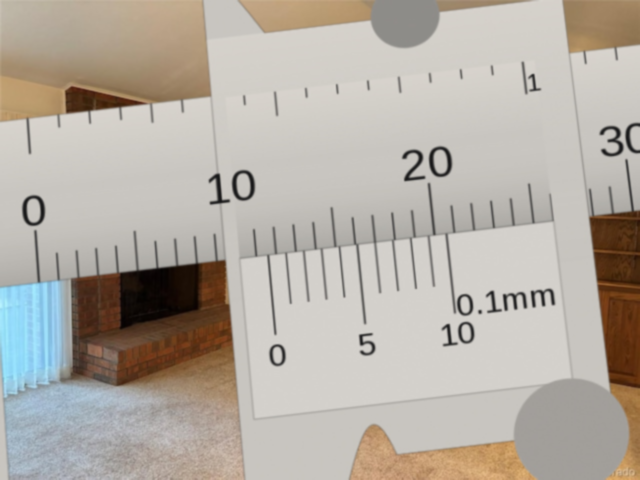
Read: value=11.6 unit=mm
